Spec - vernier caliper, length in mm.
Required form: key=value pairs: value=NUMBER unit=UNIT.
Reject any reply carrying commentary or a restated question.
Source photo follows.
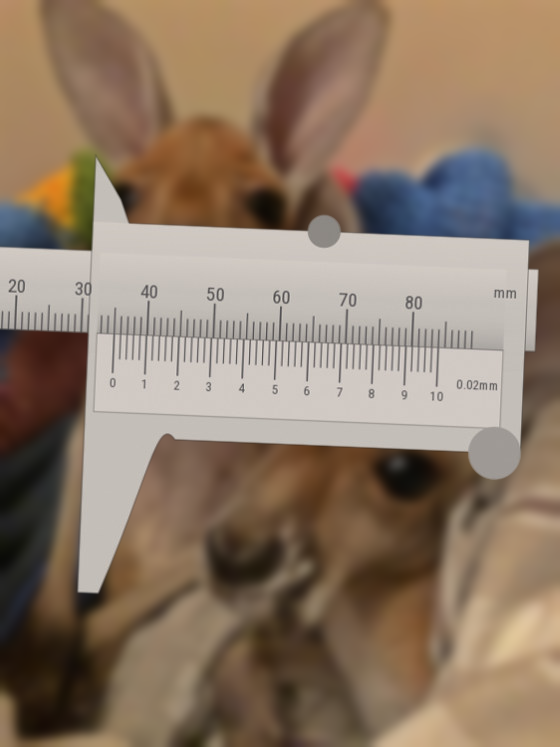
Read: value=35.0 unit=mm
